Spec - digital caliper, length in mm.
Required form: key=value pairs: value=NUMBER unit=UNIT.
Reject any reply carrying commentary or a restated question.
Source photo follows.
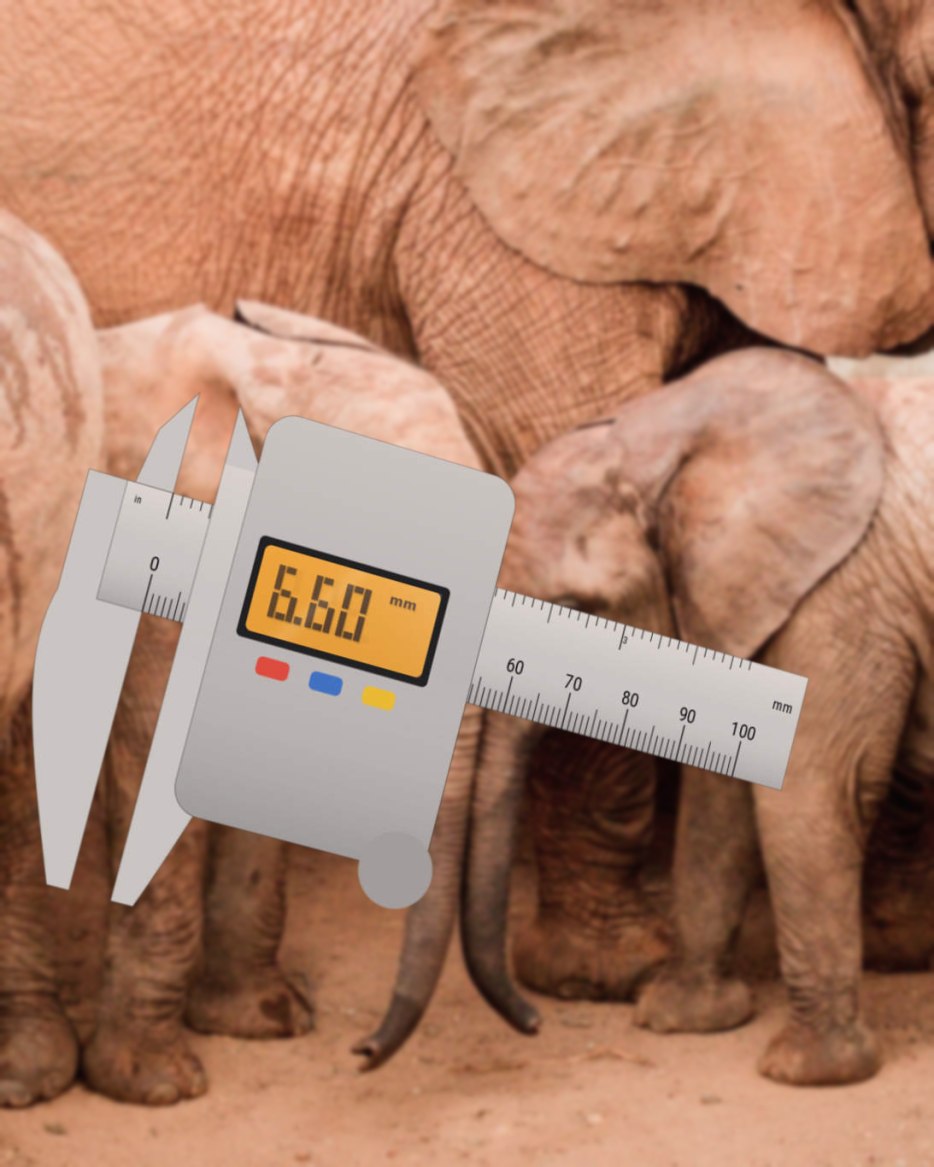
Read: value=6.60 unit=mm
